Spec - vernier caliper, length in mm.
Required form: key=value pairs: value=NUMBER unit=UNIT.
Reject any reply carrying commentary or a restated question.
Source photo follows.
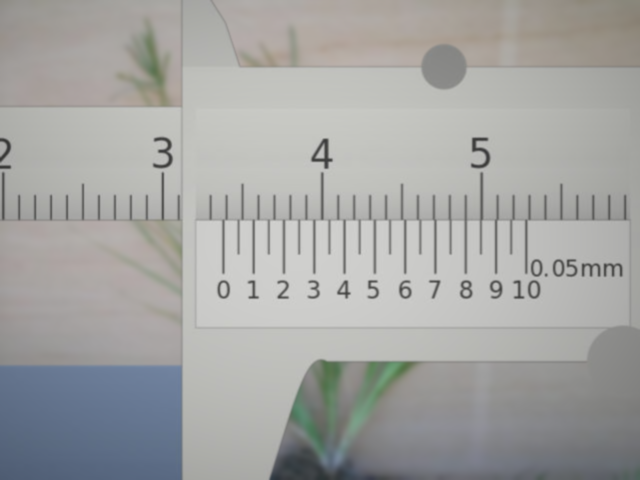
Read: value=33.8 unit=mm
